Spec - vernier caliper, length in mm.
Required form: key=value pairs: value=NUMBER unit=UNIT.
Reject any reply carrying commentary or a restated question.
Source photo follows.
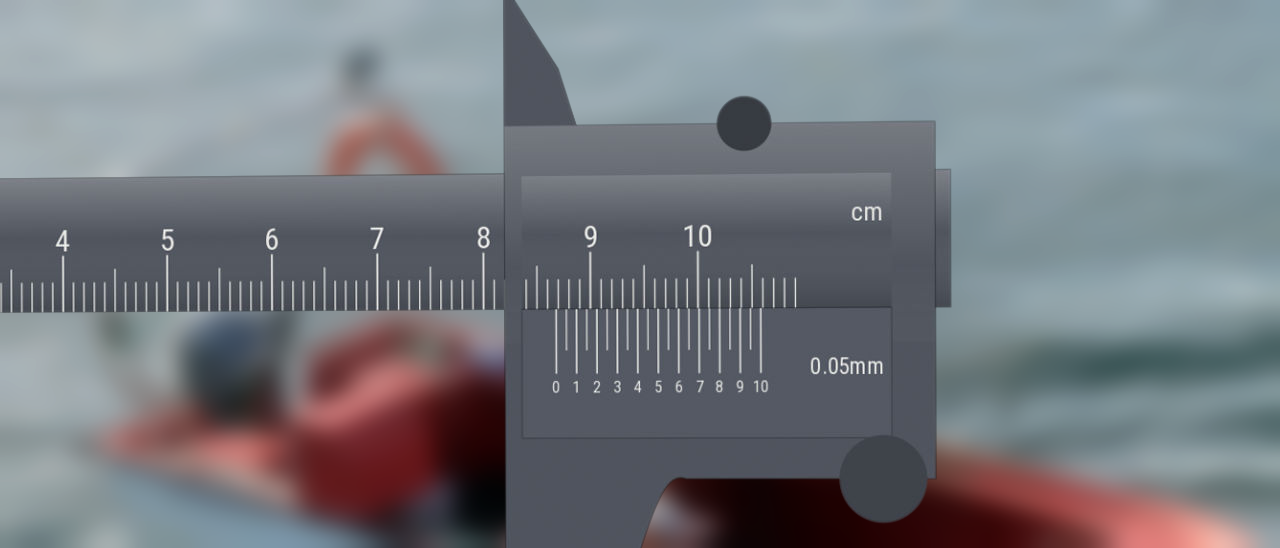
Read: value=86.8 unit=mm
